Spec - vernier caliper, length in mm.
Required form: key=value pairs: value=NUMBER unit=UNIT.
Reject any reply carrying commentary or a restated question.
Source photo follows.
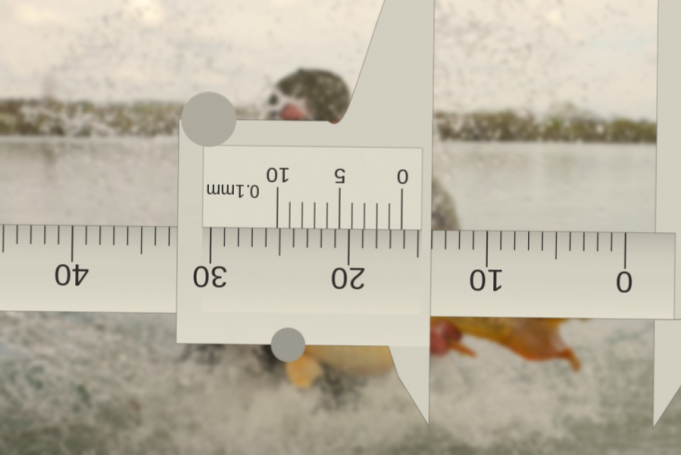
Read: value=16.2 unit=mm
